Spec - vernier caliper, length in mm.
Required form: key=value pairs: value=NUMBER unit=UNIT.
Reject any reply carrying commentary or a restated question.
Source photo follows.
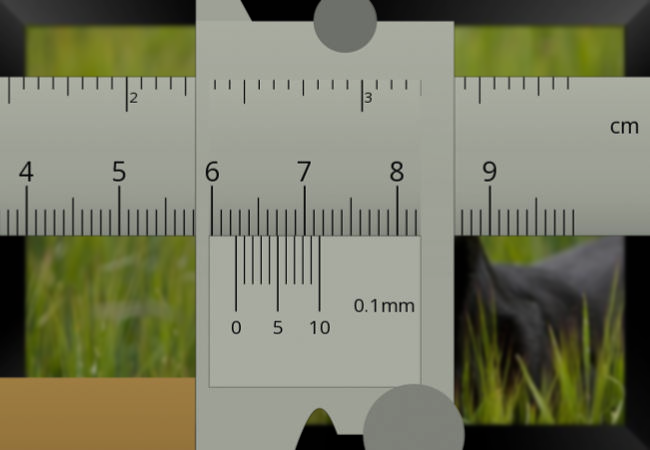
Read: value=62.6 unit=mm
